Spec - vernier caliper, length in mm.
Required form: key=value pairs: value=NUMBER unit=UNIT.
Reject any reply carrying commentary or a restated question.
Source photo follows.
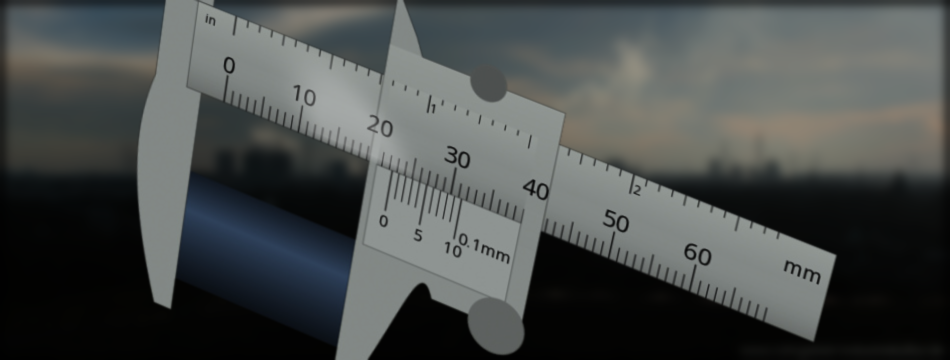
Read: value=22.4 unit=mm
